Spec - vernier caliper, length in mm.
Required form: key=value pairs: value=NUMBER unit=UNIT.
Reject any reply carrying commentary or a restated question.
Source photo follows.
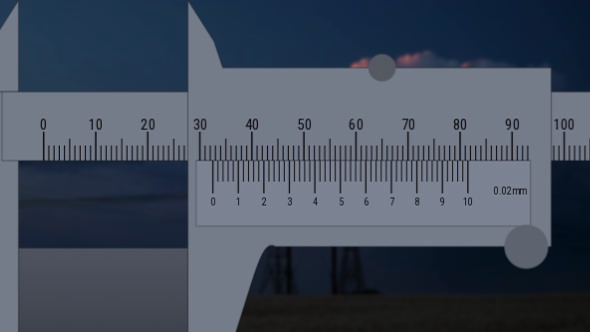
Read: value=32.5 unit=mm
